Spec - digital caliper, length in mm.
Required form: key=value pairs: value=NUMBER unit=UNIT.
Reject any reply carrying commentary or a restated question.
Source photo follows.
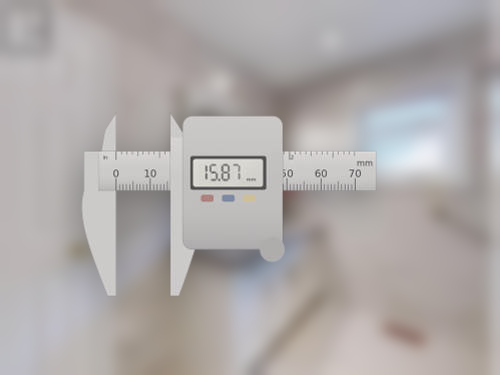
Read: value=15.87 unit=mm
